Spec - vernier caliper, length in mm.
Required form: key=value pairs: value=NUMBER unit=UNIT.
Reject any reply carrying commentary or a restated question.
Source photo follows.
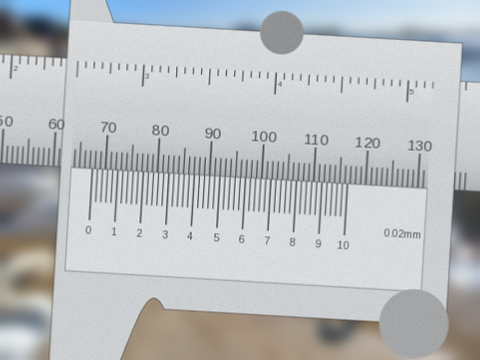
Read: value=67.5 unit=mm
